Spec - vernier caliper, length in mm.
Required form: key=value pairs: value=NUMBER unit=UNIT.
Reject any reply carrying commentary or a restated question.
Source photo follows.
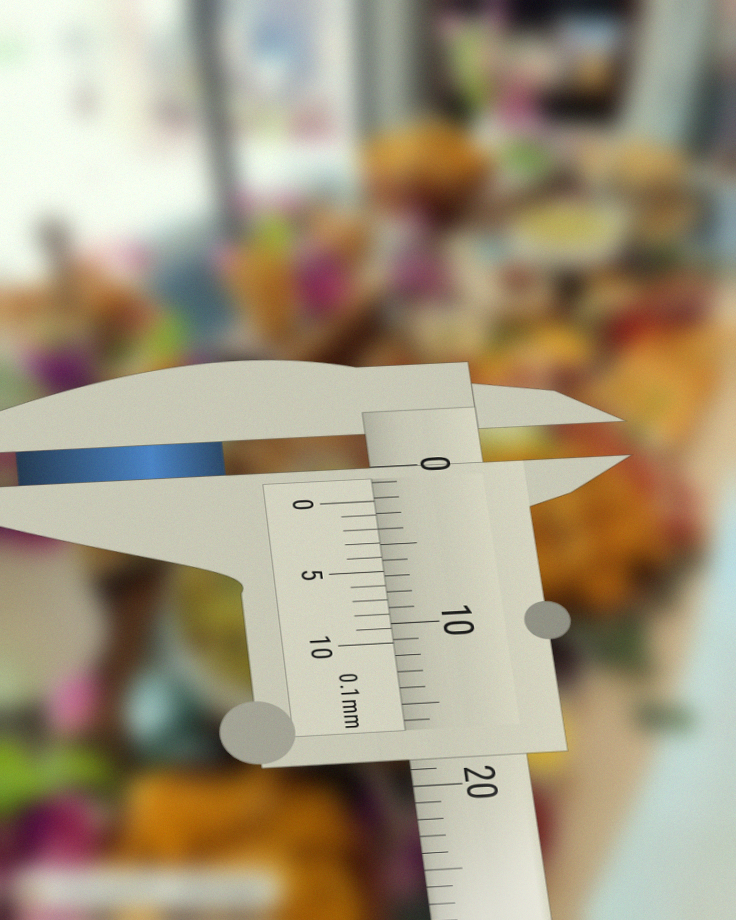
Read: value=2.2 unit=mm
